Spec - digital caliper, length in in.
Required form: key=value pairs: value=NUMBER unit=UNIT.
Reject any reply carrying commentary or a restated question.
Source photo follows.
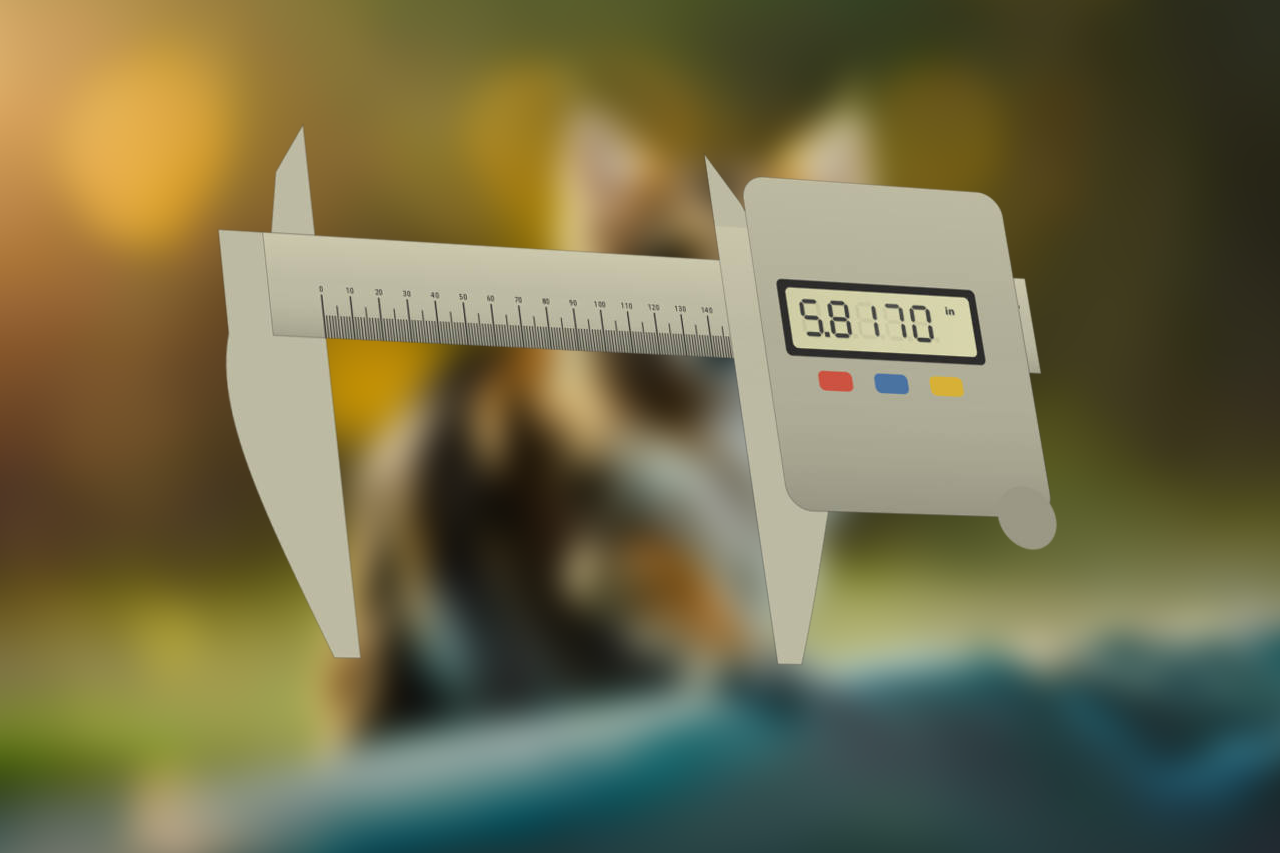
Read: value=5.8170 unit=in
